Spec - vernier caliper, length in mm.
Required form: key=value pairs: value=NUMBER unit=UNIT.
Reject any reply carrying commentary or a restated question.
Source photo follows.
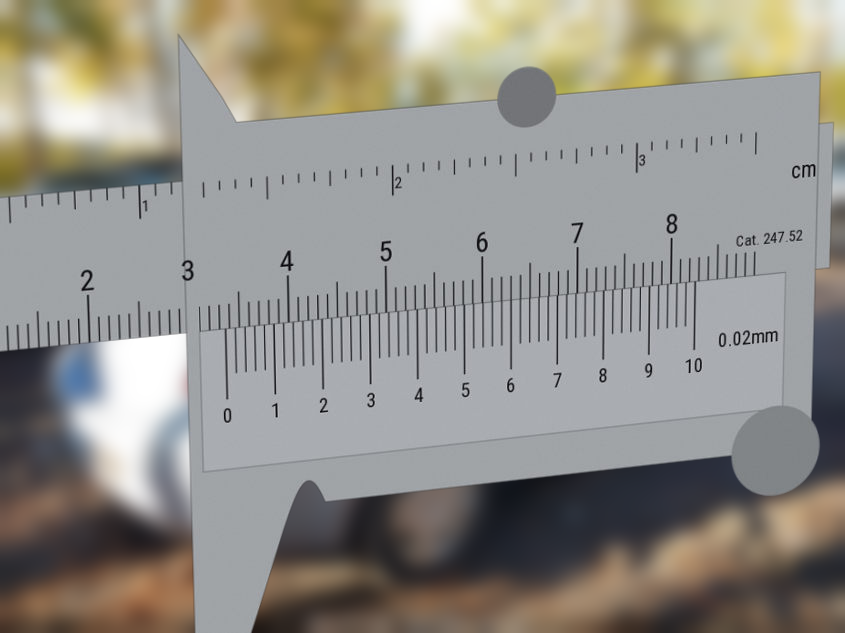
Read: value=33.6 unit=mm
